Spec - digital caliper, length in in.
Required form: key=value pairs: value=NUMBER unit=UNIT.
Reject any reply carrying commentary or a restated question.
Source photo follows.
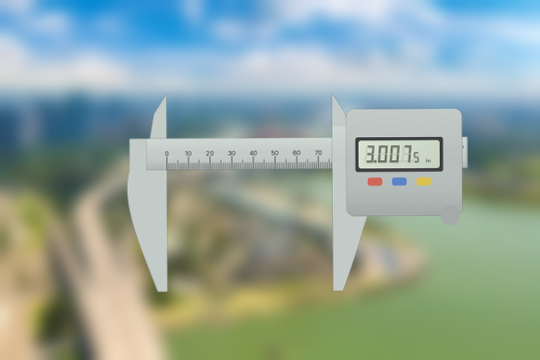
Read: value=3.0075 unit=in
